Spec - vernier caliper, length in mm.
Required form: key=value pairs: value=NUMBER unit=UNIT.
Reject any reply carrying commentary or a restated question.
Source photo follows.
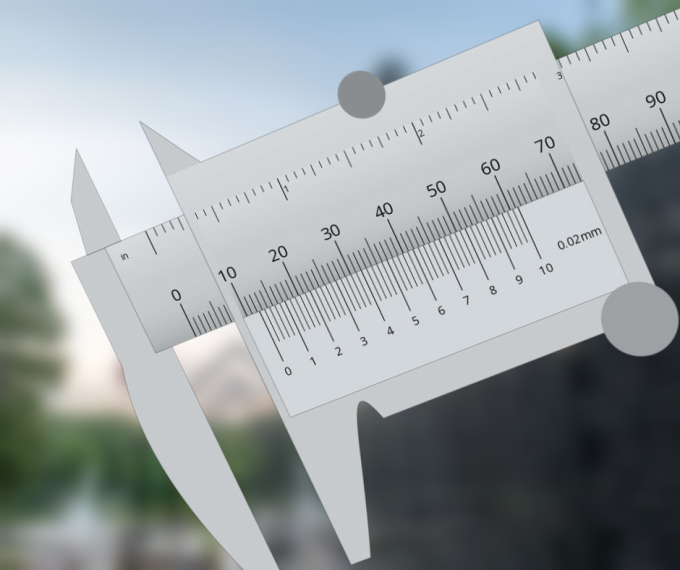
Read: value=12.4 unit=mm
